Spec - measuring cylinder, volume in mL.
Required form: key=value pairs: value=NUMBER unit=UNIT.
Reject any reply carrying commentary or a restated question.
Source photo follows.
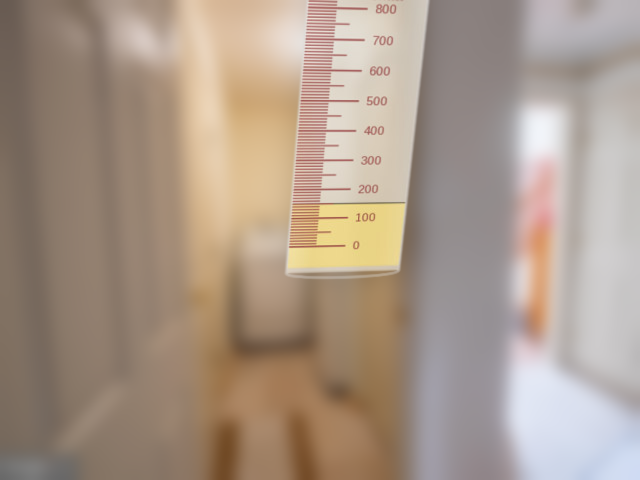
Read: value=150 unit=mL
